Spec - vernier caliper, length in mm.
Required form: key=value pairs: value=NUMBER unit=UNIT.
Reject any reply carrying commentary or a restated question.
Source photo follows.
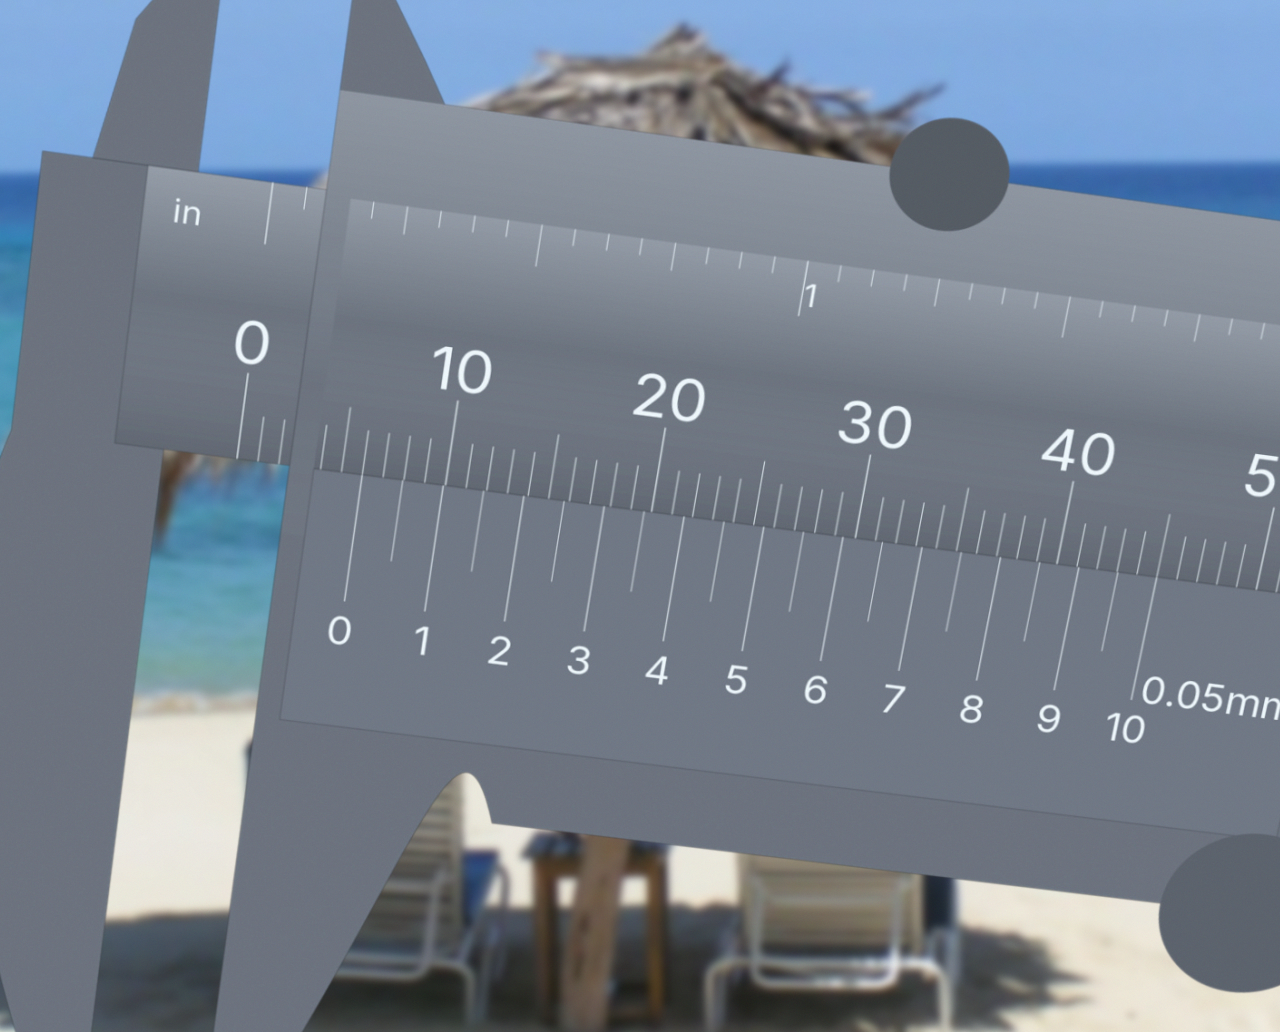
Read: value=6.0 unit=mm
